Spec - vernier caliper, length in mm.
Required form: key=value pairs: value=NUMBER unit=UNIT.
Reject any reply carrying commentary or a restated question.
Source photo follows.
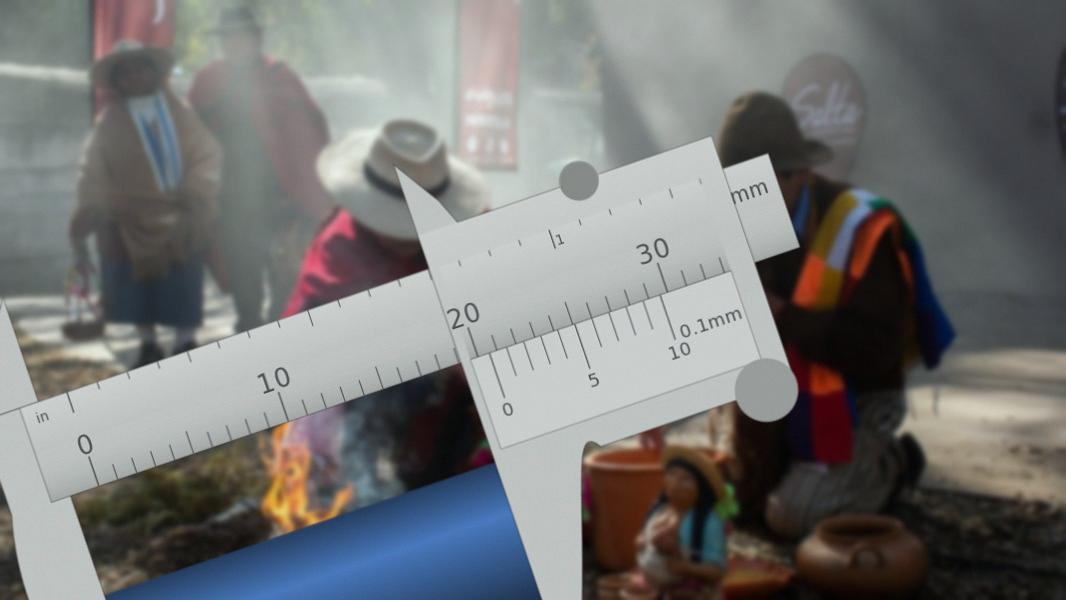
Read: value=20.6 unit=mm
